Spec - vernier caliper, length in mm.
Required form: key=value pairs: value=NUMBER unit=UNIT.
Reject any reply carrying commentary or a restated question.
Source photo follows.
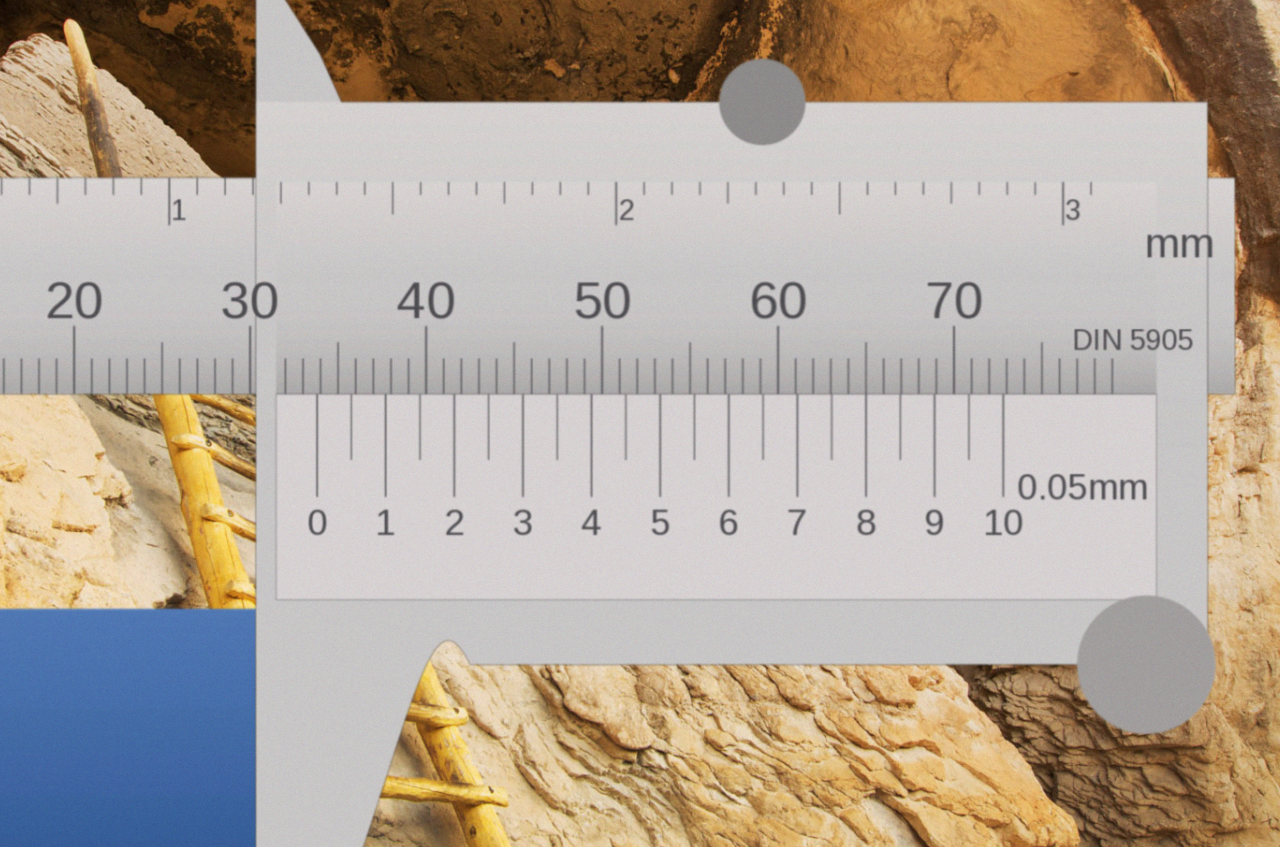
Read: value=33.8 unit=mm
